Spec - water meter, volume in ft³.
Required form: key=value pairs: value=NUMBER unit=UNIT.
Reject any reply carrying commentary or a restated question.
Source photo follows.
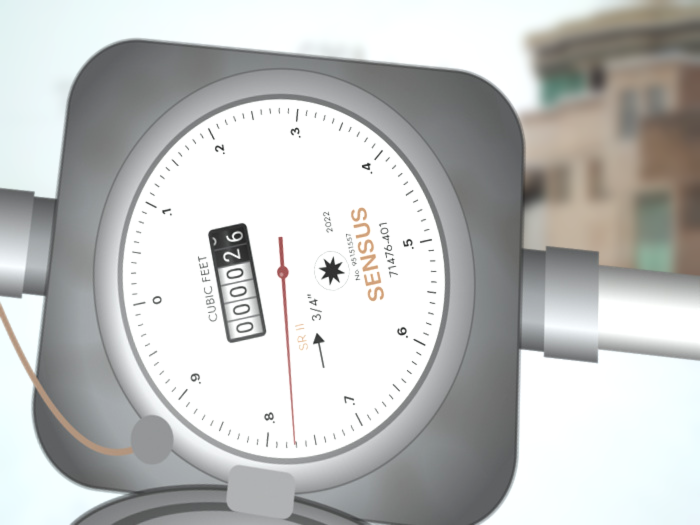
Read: value=25.77 unit=ft³
